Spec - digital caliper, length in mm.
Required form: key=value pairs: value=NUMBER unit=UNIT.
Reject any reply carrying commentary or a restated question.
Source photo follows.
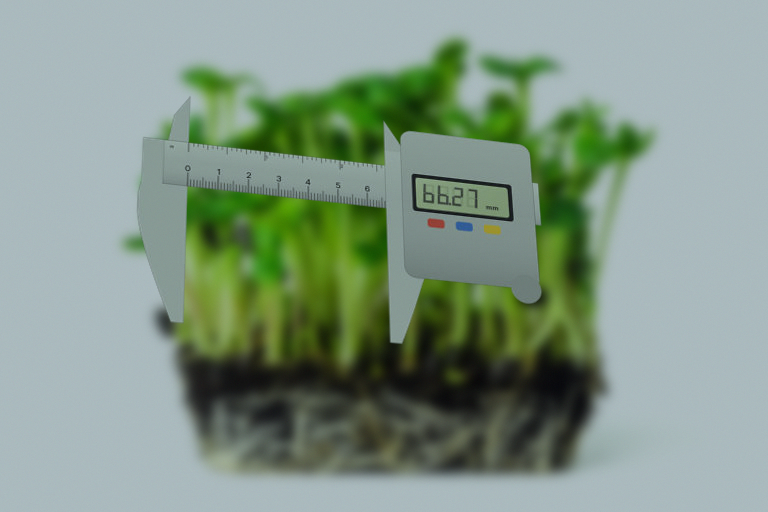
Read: value=66.27 unit=mm
